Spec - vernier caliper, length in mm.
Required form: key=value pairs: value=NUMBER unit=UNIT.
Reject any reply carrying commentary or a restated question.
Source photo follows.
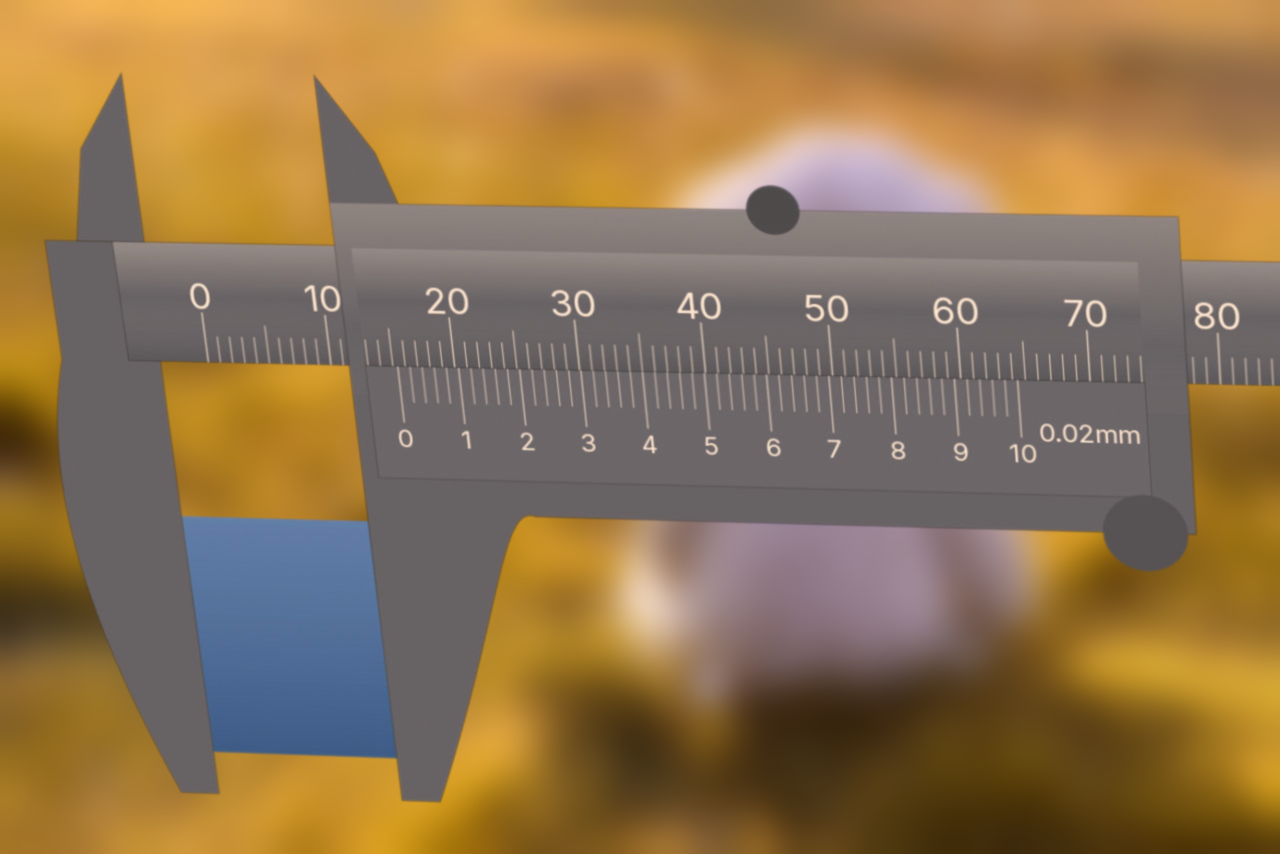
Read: value=15.4 unit=mm
